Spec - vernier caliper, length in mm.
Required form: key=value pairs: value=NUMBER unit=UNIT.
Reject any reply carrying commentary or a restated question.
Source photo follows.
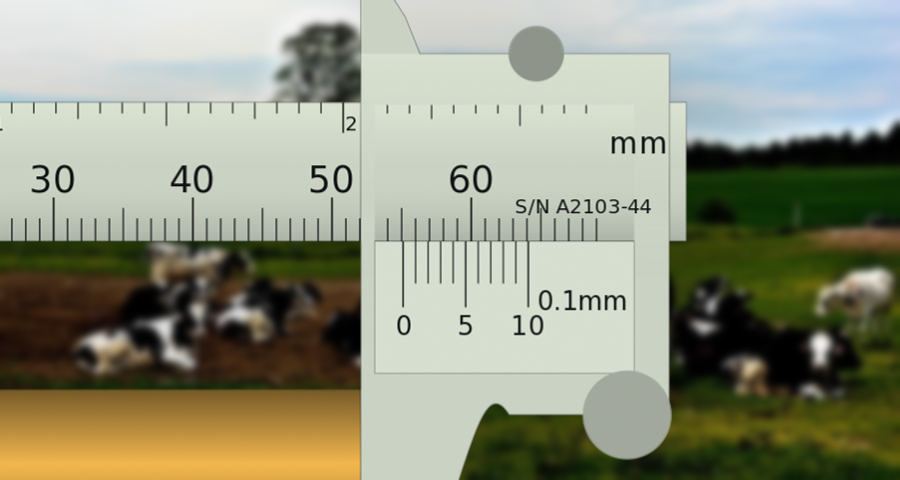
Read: value=55.1 unit=mm
